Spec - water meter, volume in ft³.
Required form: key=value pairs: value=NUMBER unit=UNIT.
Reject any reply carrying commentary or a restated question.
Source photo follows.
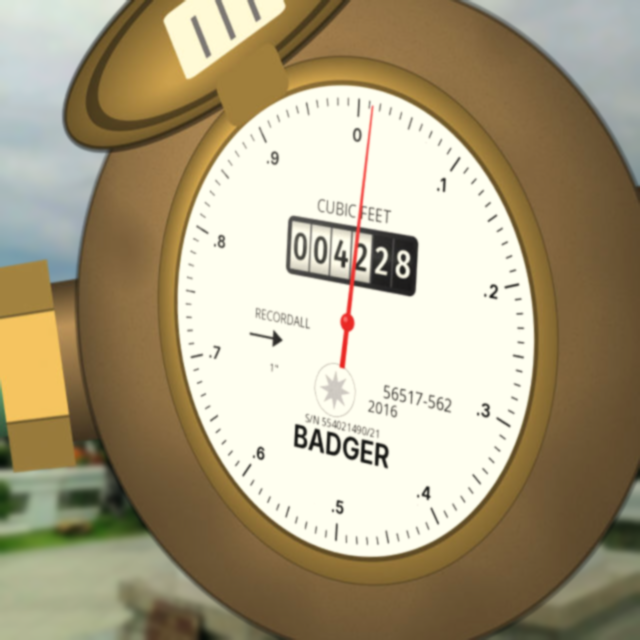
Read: value=4228.01 unit=ft³
